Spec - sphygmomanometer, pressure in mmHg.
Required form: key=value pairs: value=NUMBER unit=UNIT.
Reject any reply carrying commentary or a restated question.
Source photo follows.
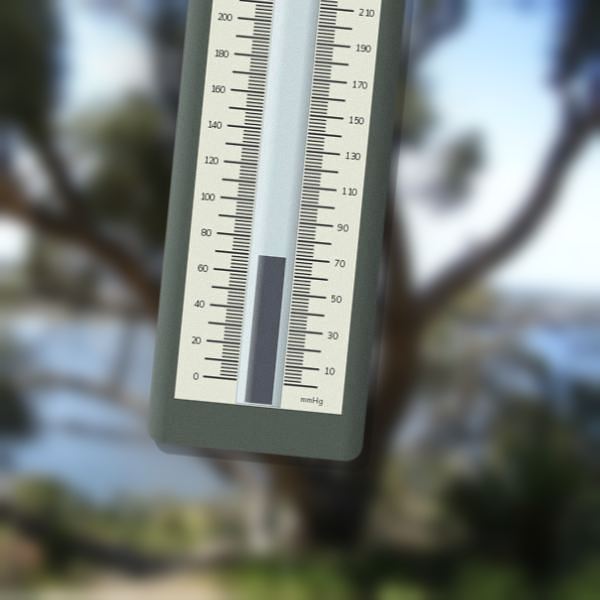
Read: value=70 unit=mmHg
